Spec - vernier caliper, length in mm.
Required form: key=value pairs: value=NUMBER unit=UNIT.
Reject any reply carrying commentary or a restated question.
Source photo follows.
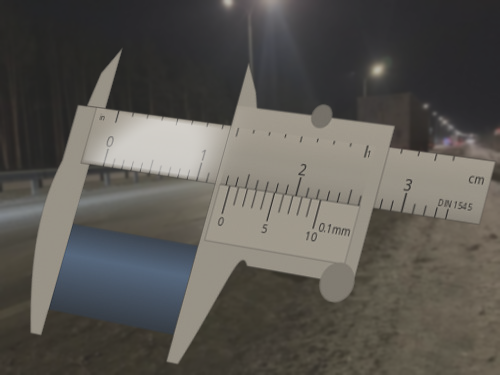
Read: value=13.4 unit=mm
